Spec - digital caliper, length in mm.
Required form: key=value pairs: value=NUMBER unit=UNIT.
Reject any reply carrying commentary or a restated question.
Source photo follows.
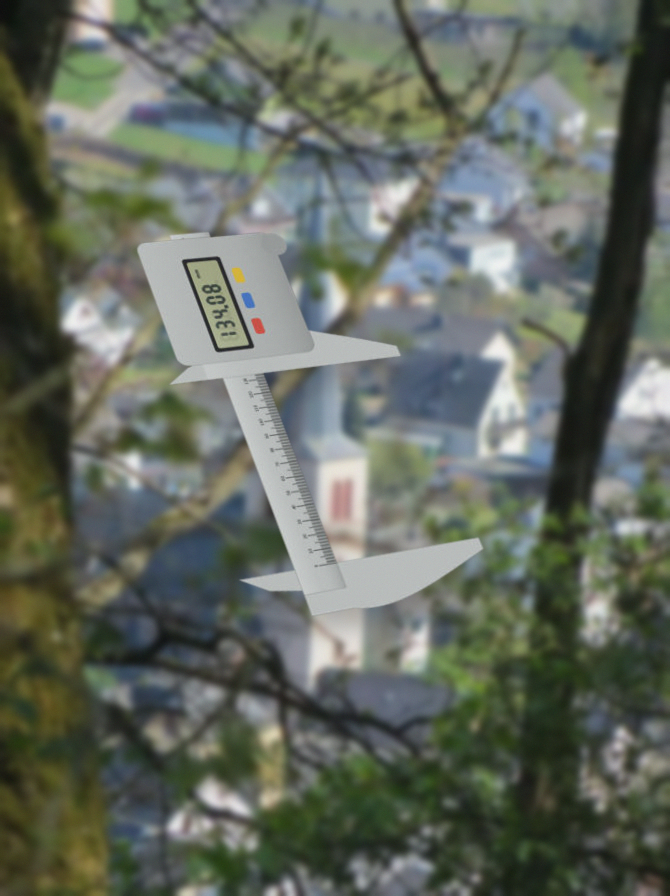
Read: value=134.08 unit=mm
